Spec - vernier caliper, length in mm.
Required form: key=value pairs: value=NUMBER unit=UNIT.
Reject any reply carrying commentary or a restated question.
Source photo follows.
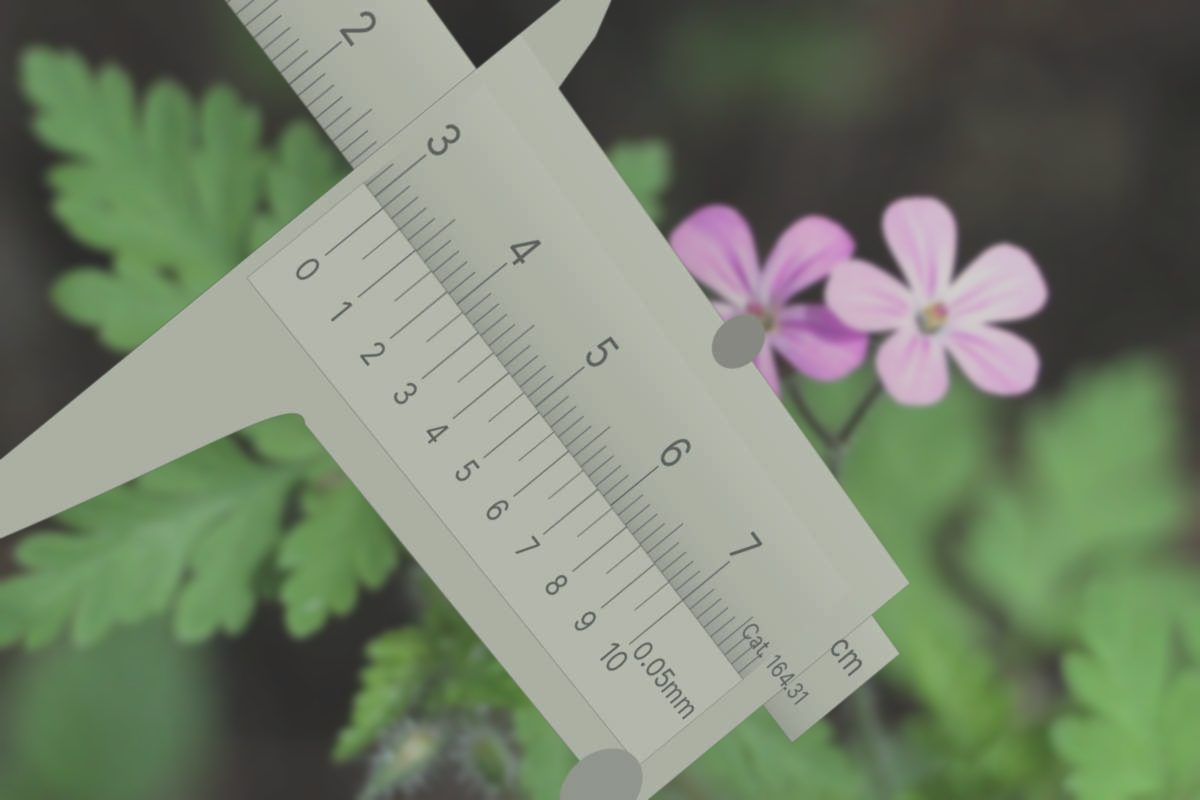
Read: value=31.0 unit=mm
